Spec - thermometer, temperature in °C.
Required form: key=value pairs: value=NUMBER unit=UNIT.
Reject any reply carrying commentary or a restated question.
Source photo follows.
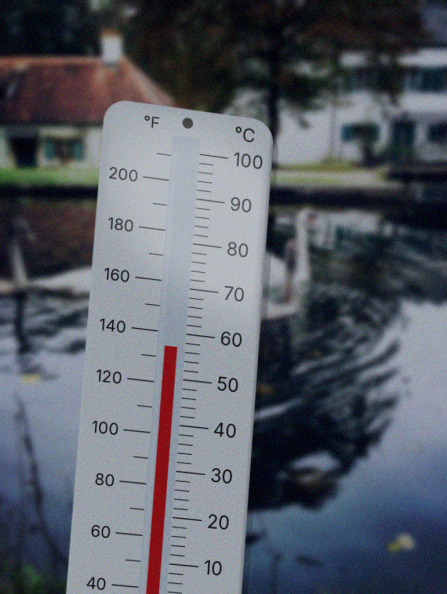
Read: value=57 unit=°C
